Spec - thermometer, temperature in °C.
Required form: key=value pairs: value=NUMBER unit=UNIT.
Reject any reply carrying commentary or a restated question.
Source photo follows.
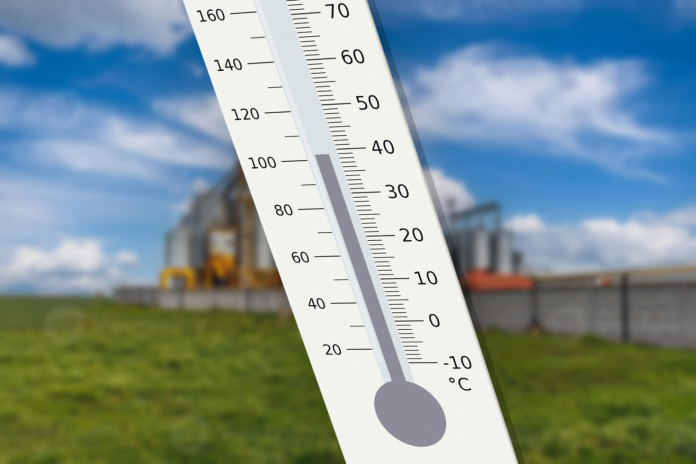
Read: value=39 unit=°C
